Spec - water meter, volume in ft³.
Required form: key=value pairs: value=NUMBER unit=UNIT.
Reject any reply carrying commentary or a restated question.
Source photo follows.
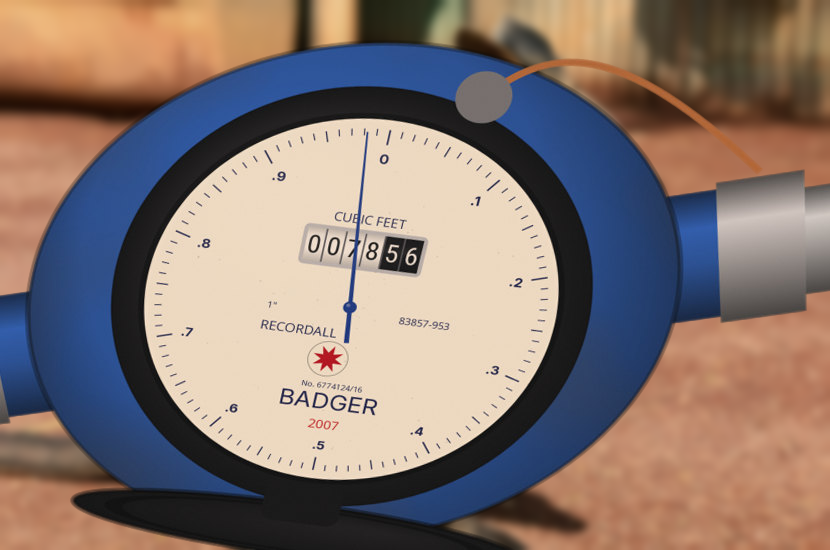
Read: value=7855.98 unit=ft³
